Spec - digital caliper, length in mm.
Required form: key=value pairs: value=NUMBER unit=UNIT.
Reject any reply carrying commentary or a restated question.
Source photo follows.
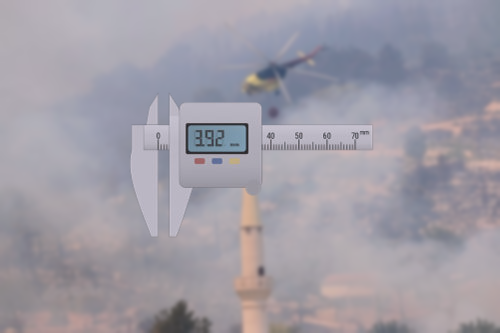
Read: value=3.92 unit=mm
